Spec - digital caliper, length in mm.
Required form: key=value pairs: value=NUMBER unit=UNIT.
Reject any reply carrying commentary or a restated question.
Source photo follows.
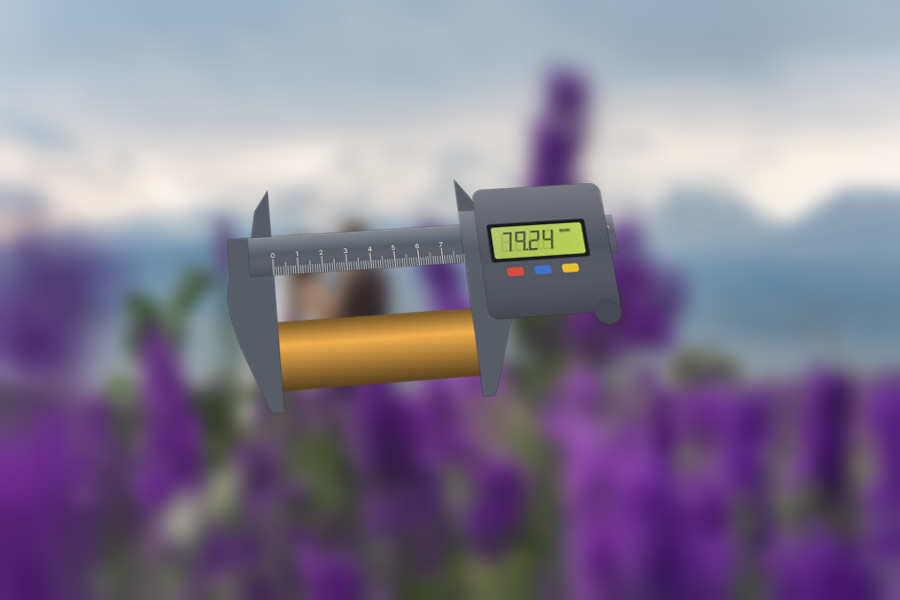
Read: value=79.24 unit=mm
